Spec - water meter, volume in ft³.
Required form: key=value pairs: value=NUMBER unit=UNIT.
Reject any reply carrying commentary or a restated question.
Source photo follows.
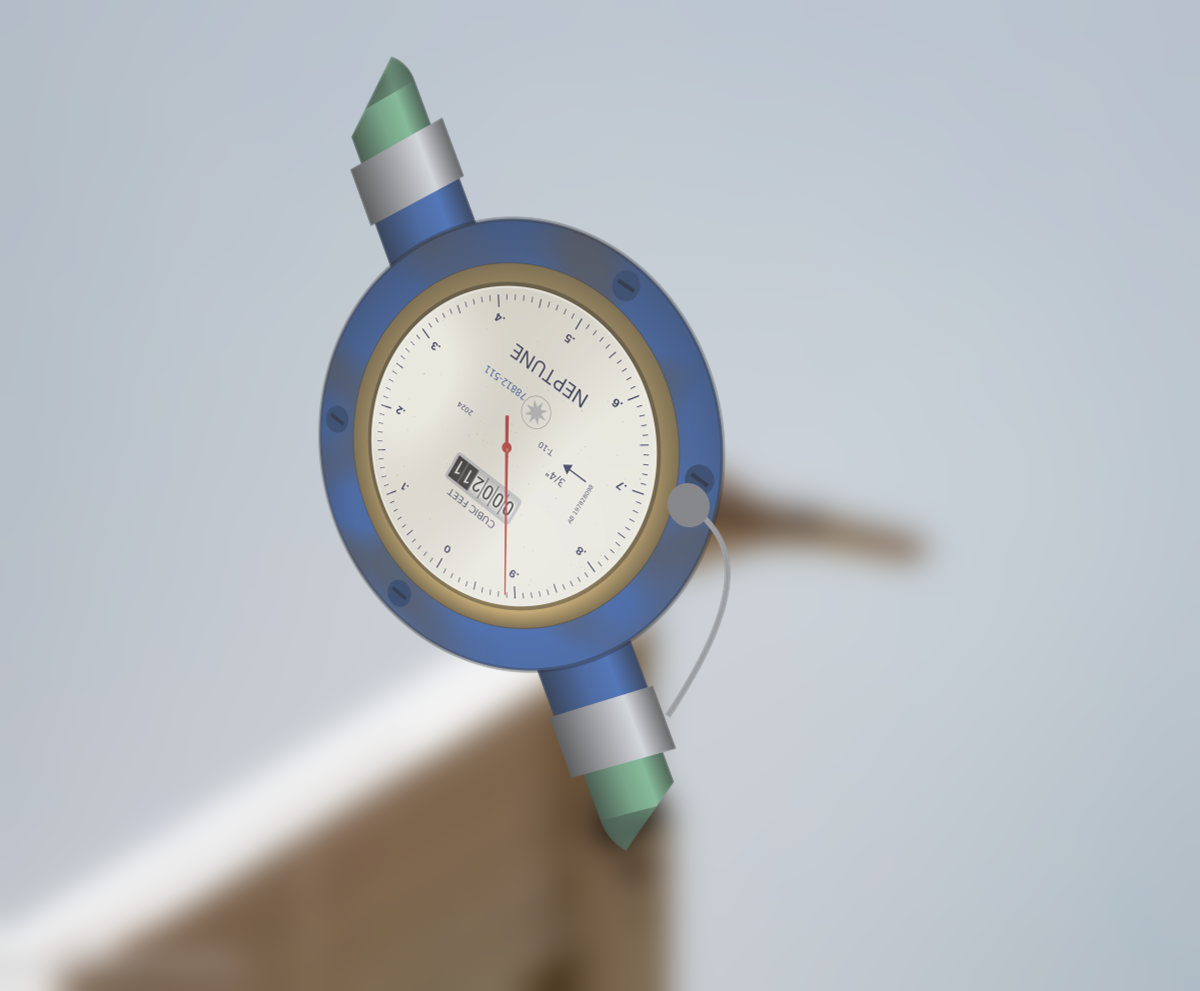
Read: value=210.91 unit=ft³
